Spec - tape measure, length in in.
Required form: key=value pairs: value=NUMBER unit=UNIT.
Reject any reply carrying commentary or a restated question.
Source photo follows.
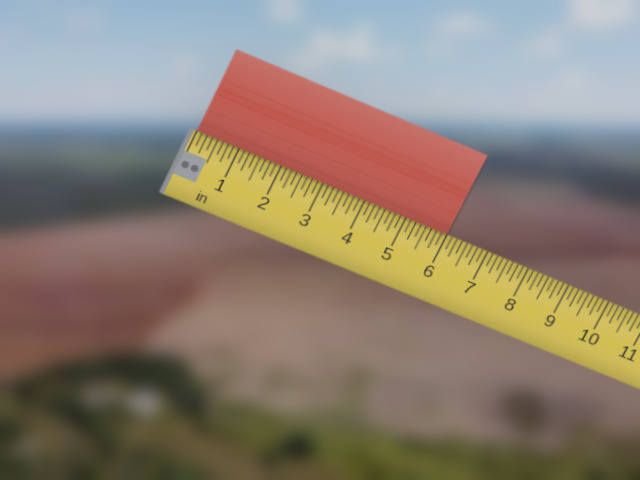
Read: value=6 unit=in
